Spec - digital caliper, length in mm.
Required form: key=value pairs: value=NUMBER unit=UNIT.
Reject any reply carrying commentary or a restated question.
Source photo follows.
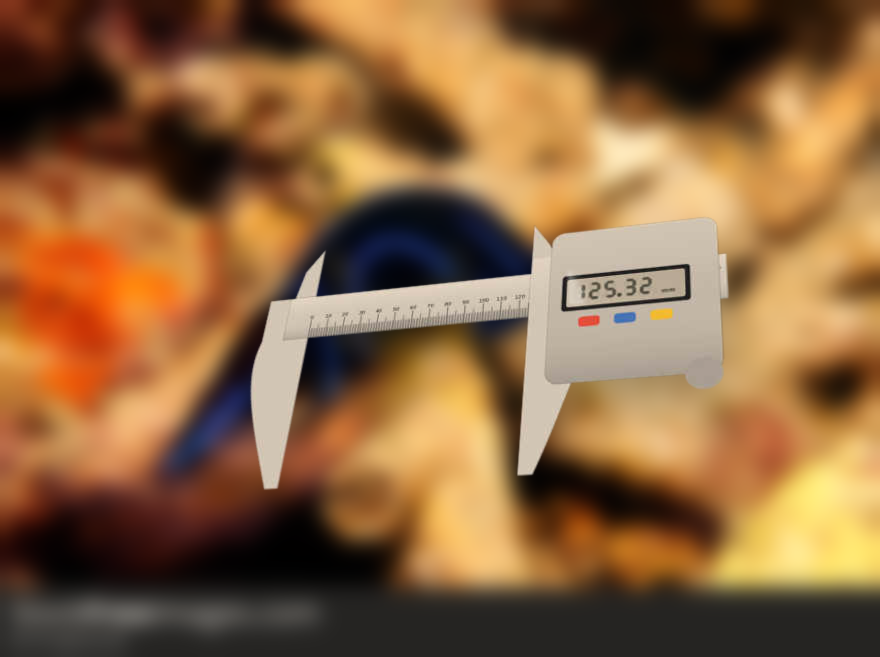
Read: value=125.32 unit=mm
